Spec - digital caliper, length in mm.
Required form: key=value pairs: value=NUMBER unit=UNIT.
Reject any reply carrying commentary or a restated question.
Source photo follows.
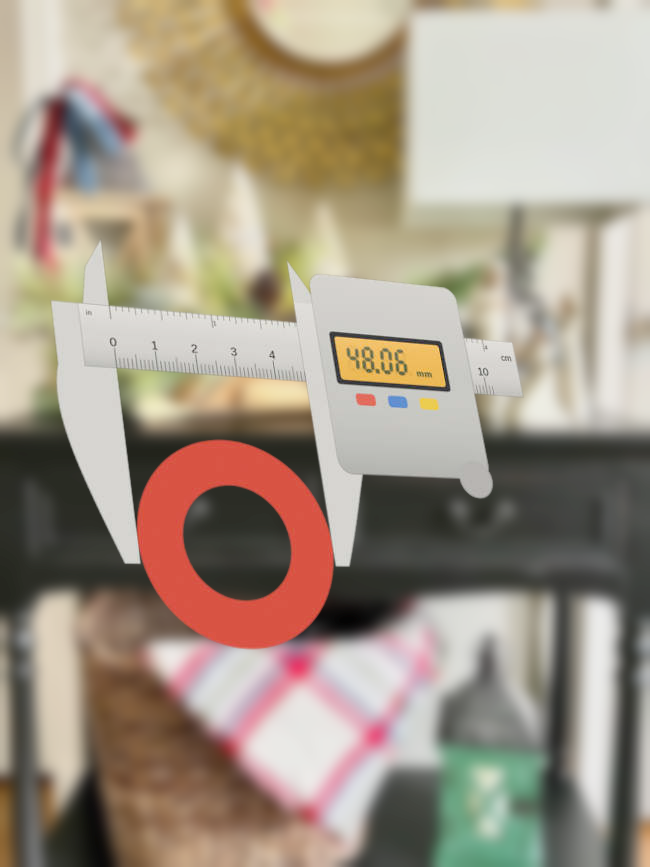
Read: value=48.06 unit=mm
